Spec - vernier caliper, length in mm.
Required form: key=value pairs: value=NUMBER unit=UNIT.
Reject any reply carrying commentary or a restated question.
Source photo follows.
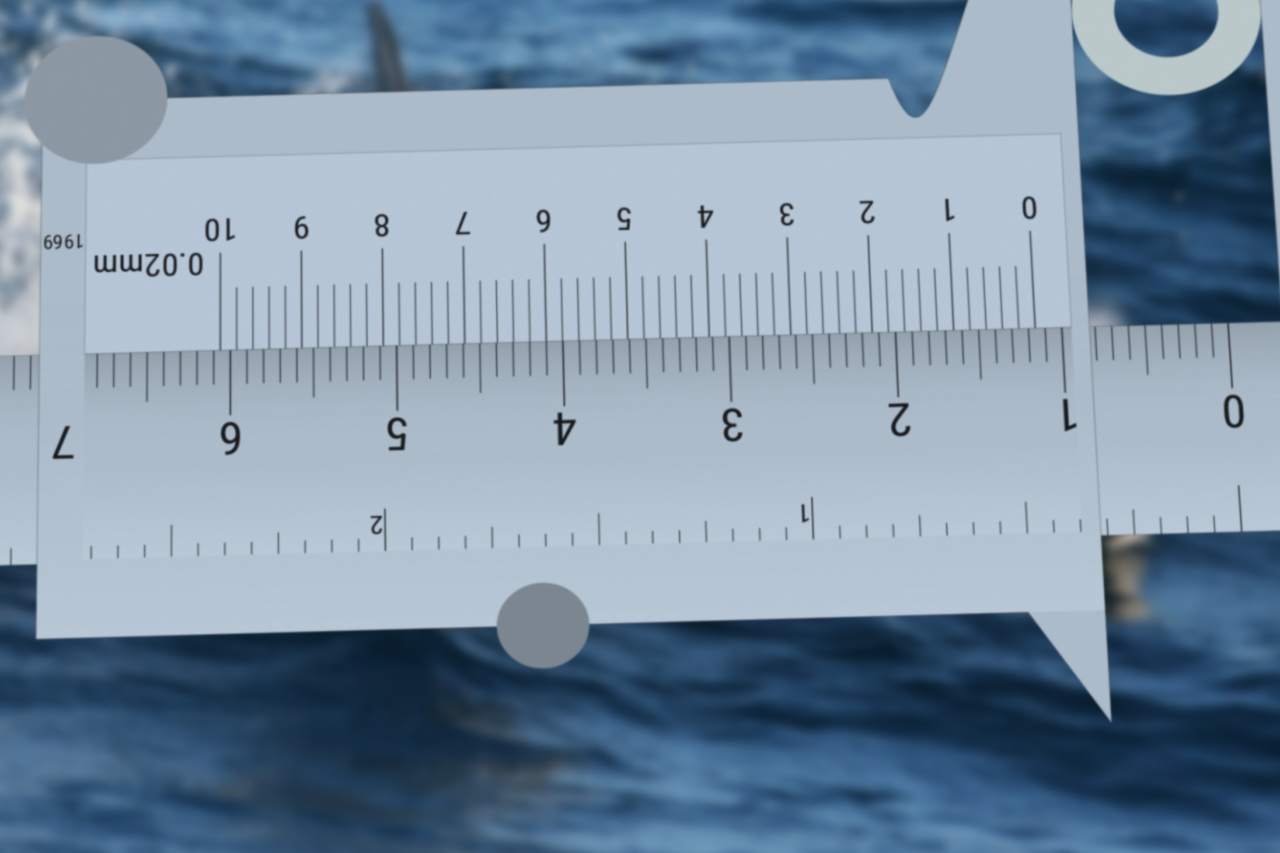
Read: value=11.6 unit=mm
